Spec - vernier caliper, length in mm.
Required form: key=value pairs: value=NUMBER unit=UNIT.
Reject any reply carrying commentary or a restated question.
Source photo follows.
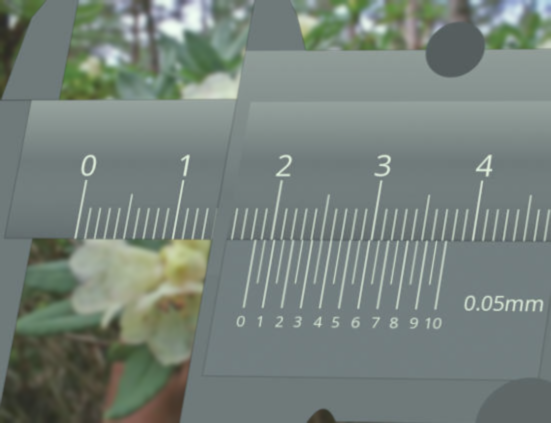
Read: value=18.4 unit=mm
